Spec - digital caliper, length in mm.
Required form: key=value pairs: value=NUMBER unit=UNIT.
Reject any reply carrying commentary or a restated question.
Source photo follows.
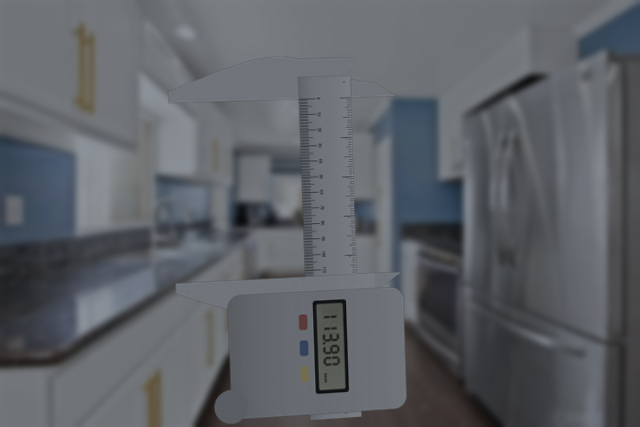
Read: value=113.90 unit=mm
